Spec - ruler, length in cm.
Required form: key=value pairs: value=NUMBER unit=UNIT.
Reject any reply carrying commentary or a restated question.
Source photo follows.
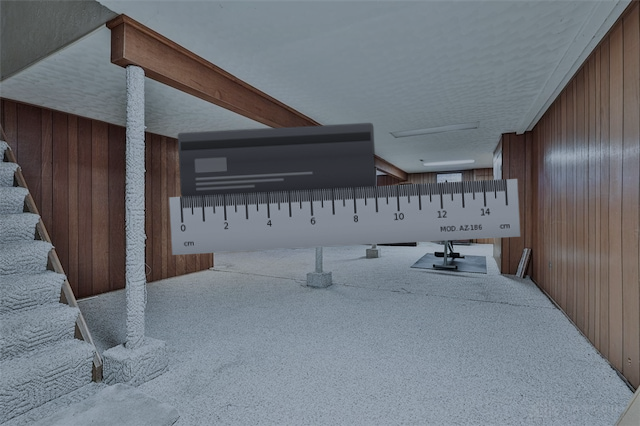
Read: value=9 unit=cm
